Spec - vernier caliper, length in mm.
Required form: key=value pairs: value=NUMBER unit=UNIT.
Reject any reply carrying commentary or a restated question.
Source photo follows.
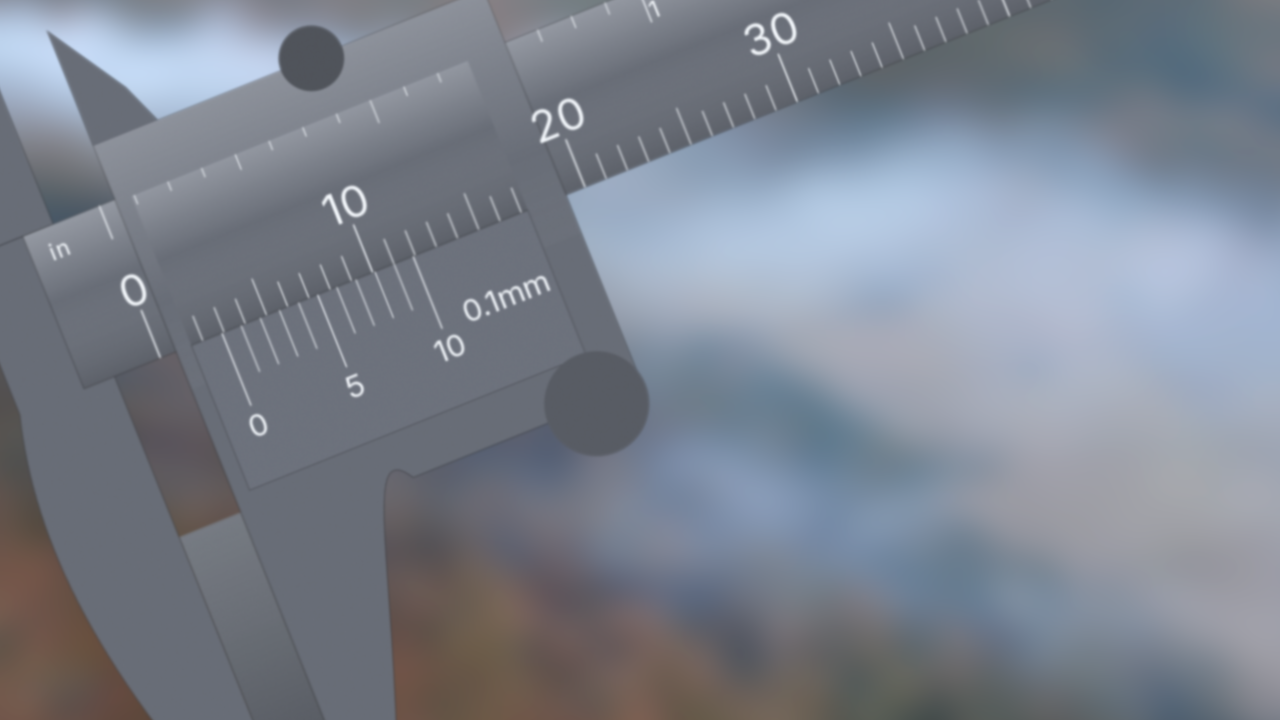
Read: value=2.9 unit=mm
